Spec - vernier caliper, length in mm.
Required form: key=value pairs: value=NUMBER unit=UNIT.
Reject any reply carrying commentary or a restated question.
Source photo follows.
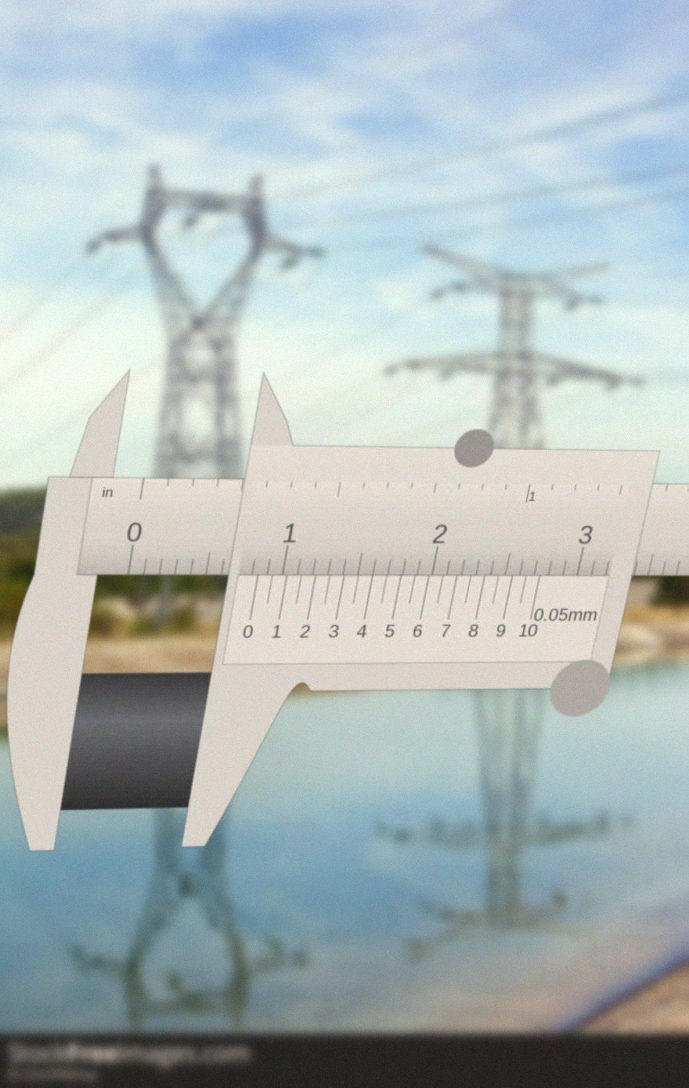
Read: value=8.4 unit=mm
